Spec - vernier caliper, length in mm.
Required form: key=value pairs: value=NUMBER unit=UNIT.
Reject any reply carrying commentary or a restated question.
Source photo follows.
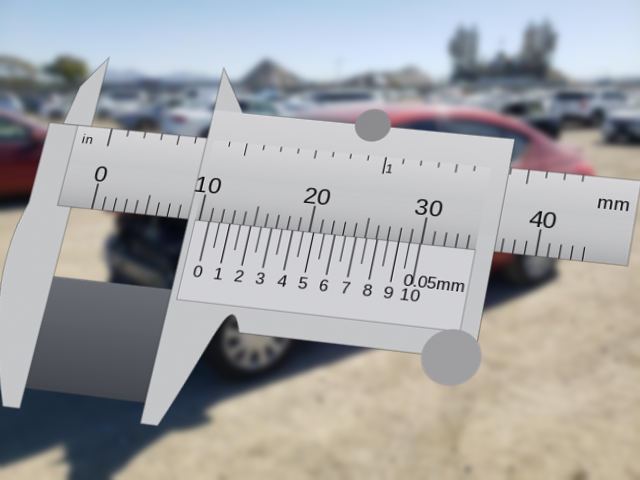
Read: value=10.9 unit=mm
